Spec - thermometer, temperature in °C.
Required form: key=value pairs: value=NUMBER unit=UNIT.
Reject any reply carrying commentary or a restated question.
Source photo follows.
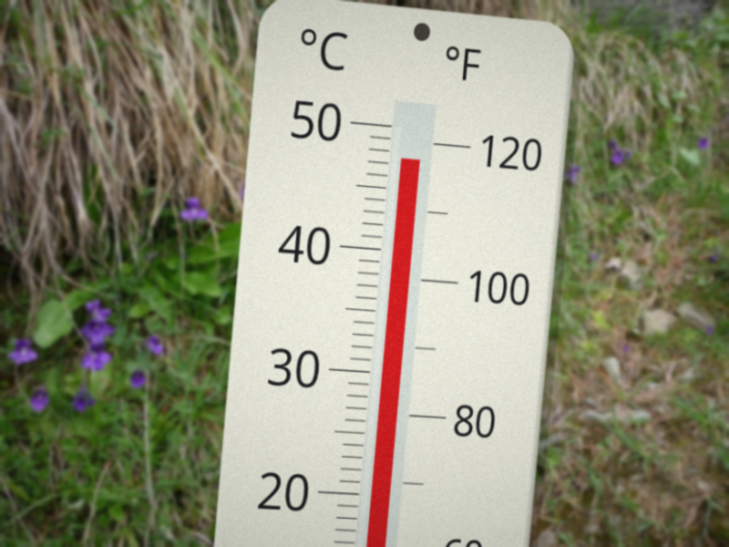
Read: value=47.5 unit=°C
